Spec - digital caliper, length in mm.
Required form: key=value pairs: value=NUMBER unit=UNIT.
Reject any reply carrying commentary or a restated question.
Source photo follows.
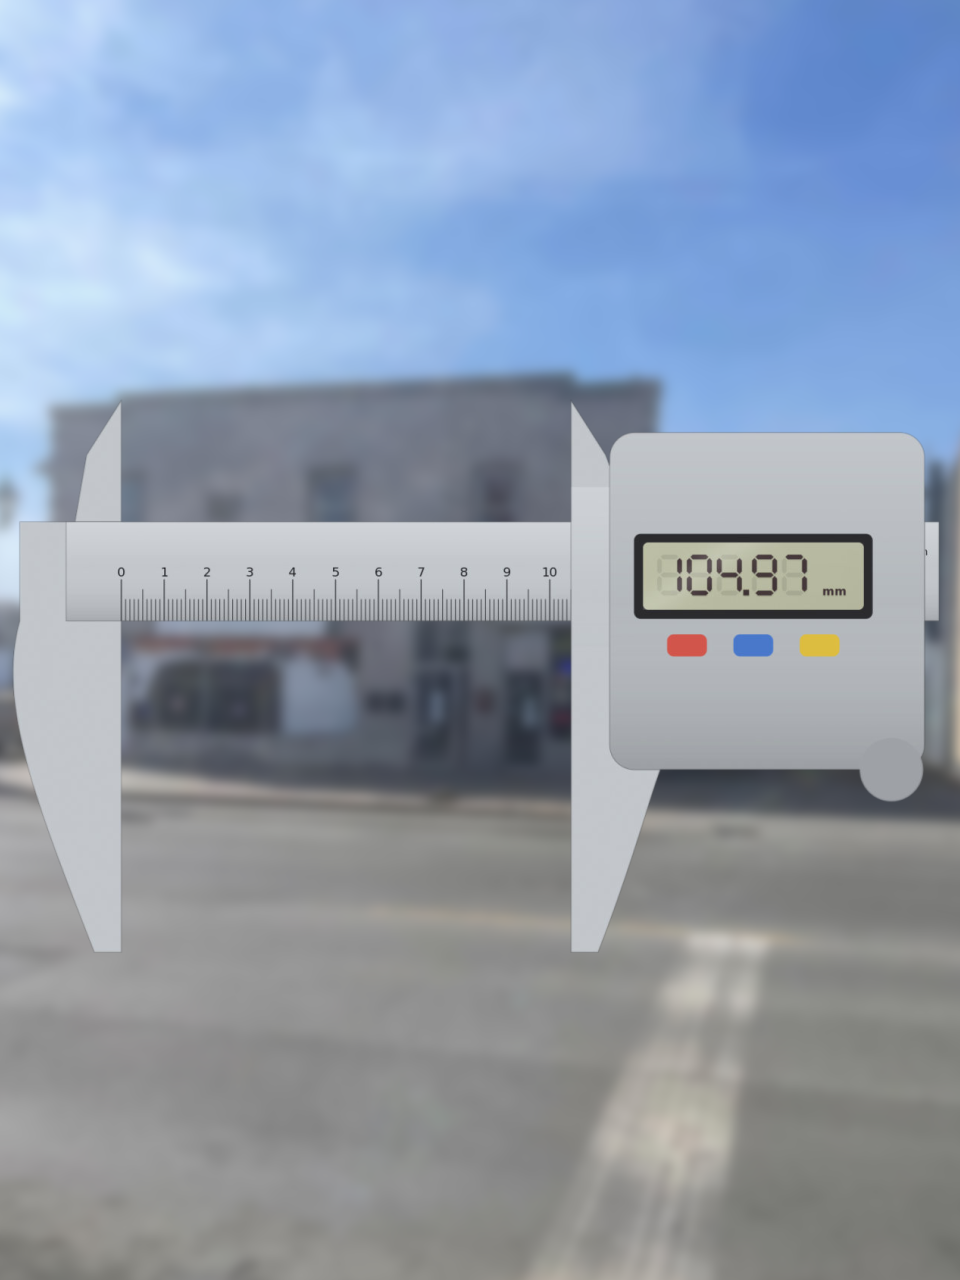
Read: value=104.97 unit=mm
